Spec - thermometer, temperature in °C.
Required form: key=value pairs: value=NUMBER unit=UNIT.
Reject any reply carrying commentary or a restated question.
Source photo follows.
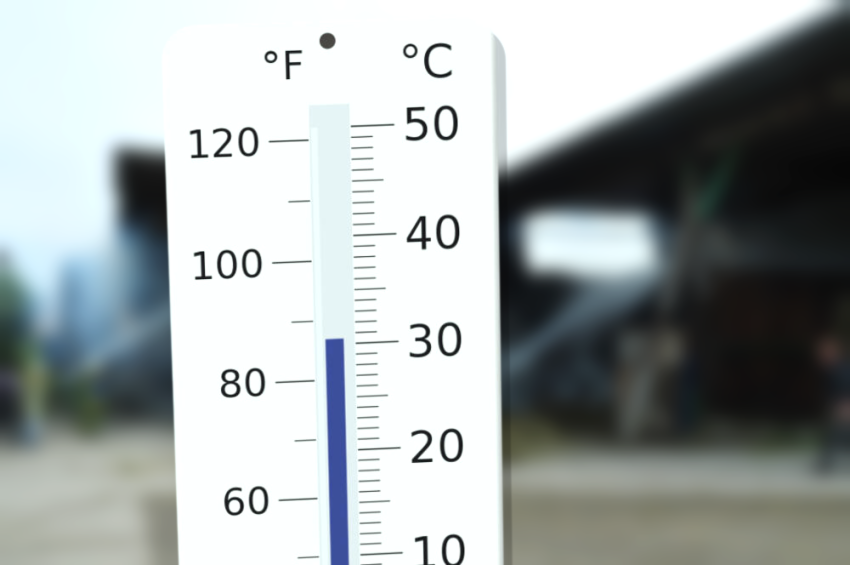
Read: value=30.5 unit=°C
